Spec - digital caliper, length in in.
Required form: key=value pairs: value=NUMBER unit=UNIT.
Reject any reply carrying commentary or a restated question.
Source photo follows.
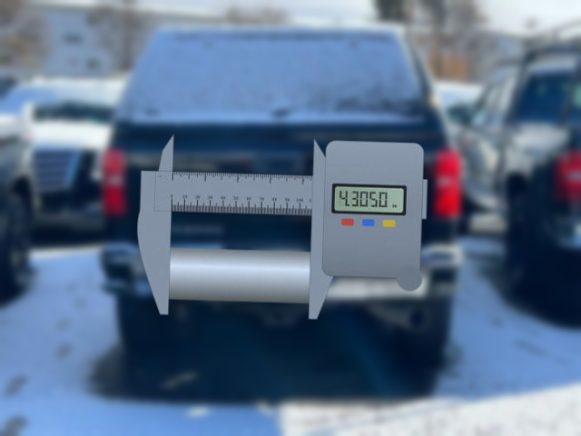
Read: value=4.3050 unit=in
